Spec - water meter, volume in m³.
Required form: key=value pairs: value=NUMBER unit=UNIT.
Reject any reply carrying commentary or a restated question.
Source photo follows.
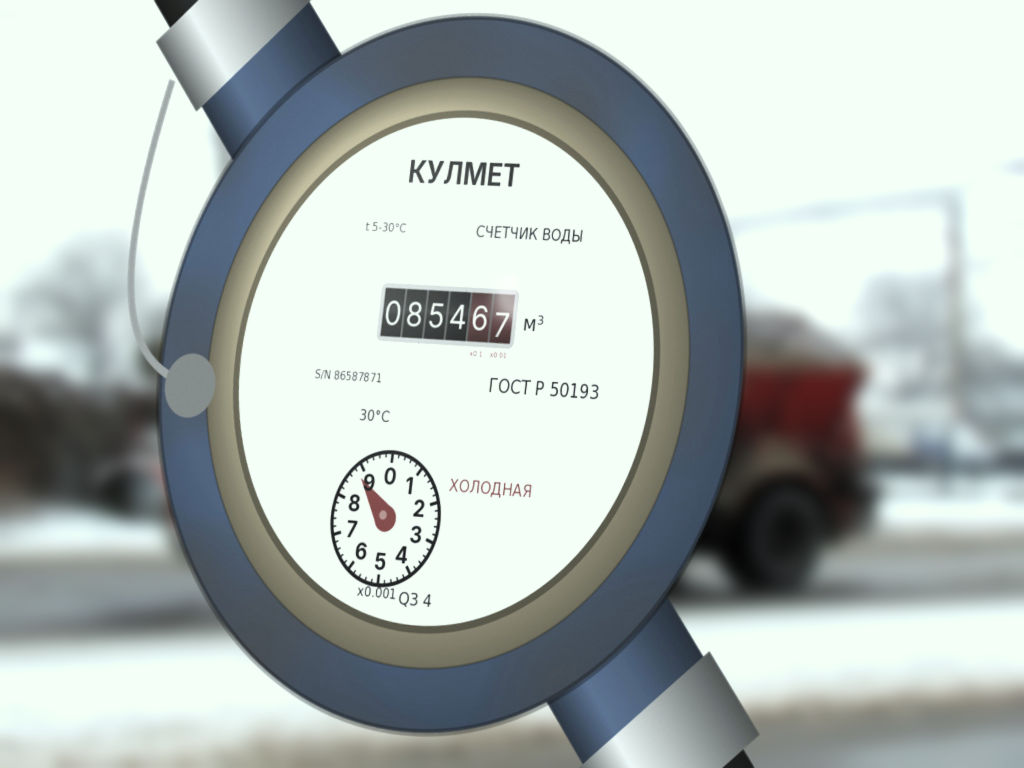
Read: value=854.668 unit=m³
